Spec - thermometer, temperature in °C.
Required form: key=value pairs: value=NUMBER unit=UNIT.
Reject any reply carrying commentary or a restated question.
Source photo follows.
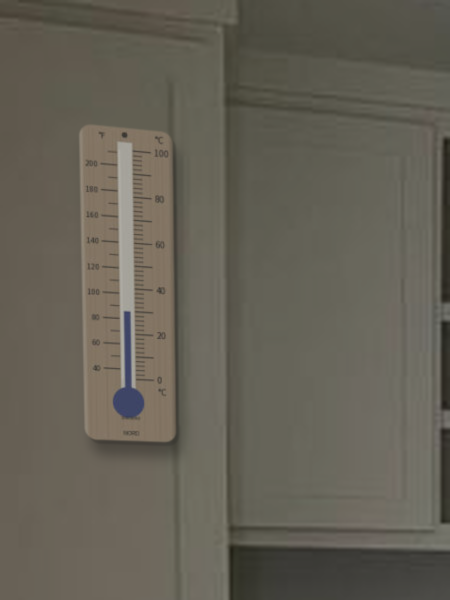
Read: value=30 unit=°C
